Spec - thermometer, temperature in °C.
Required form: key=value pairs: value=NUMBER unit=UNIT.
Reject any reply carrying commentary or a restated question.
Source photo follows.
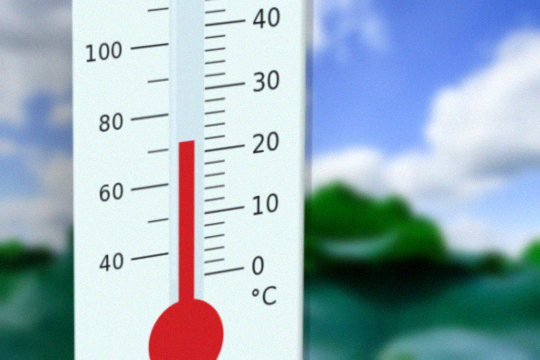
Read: value=22 unit=°C
